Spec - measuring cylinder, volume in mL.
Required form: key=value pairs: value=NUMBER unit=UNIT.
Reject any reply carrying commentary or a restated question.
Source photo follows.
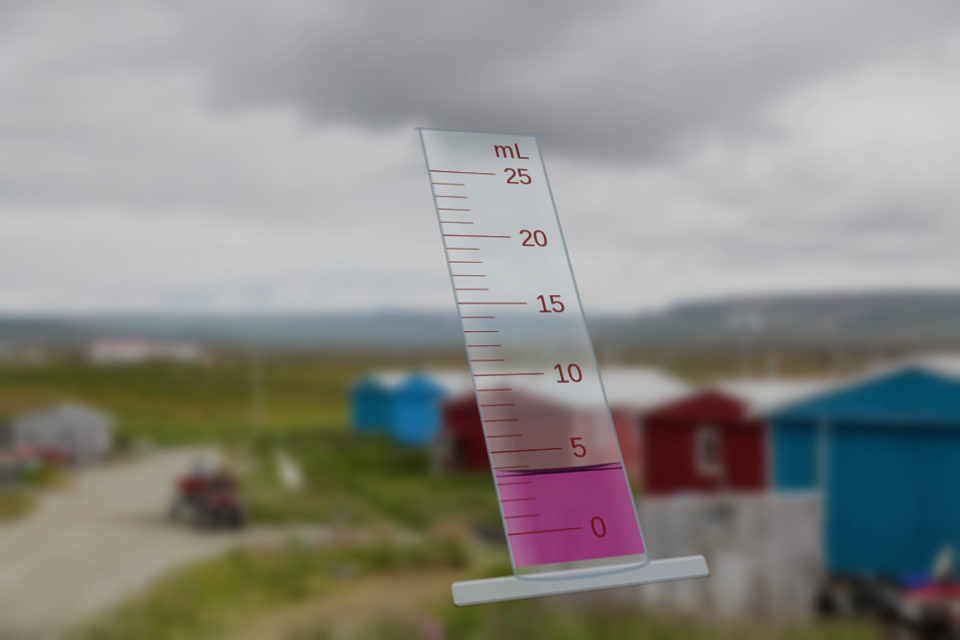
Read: value=3.5 unit=mL
